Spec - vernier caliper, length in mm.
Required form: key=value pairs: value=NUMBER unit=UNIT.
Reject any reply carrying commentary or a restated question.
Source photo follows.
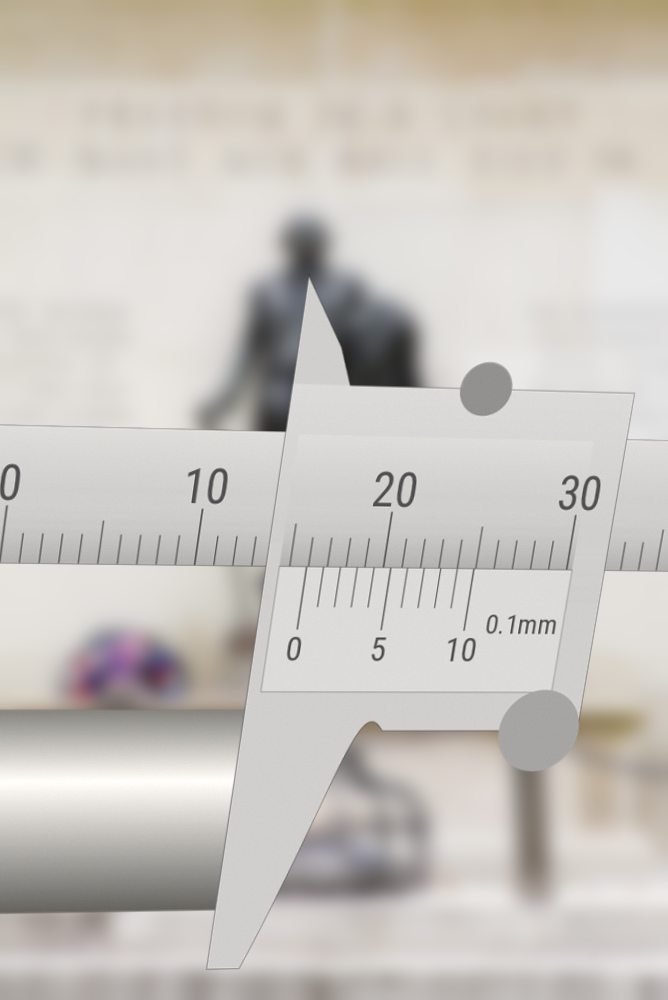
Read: value=15.9 unit=mm
